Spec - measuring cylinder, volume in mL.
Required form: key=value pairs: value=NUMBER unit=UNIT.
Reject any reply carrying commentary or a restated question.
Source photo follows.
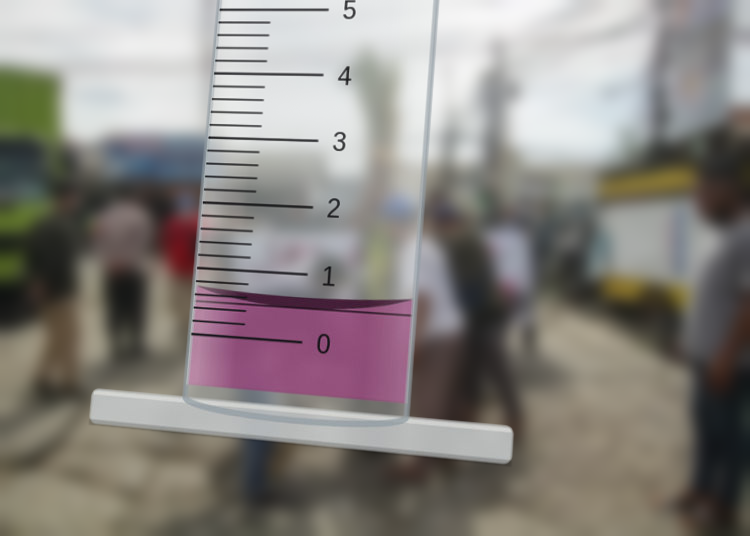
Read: value=0.5 unit=mL
